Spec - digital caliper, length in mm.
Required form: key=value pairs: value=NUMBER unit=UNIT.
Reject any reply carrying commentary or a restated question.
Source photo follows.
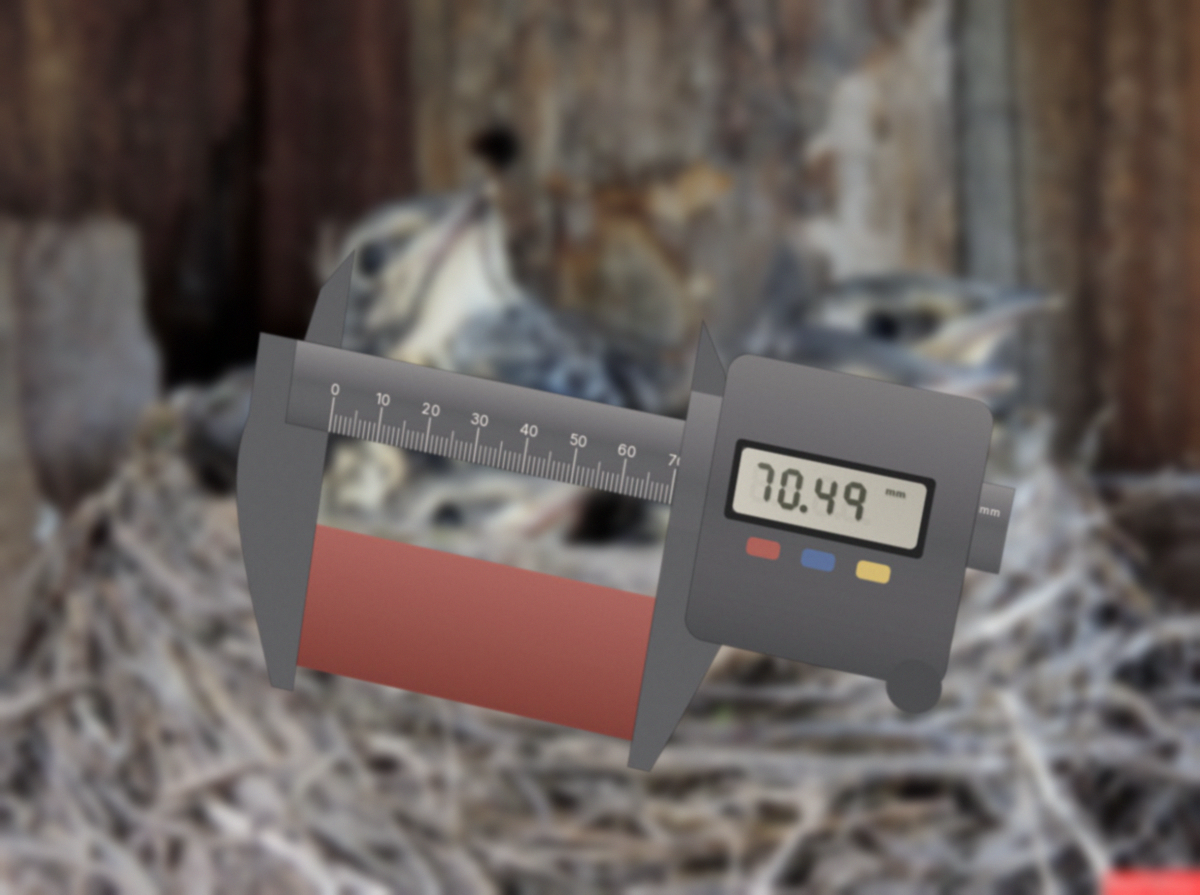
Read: value=70.49 unit=mm
